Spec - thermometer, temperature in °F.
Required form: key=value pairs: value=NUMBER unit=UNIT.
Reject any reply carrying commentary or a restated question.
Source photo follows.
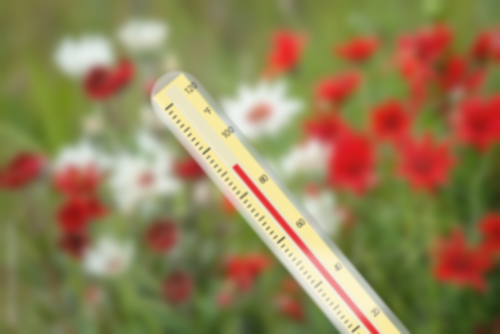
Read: value=90 unit=°F
